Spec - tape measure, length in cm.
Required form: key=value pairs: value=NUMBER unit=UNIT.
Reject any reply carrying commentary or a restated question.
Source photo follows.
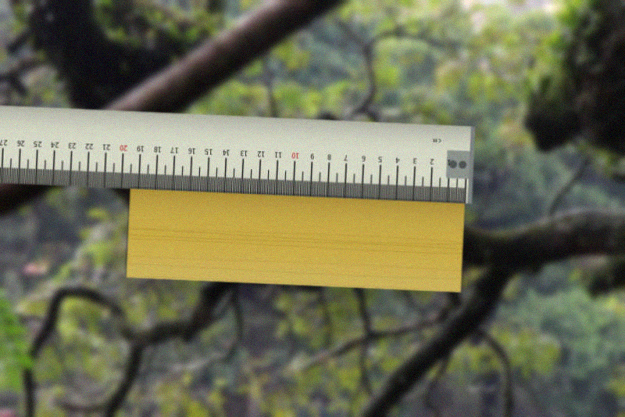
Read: value=19.5 unit=cm
